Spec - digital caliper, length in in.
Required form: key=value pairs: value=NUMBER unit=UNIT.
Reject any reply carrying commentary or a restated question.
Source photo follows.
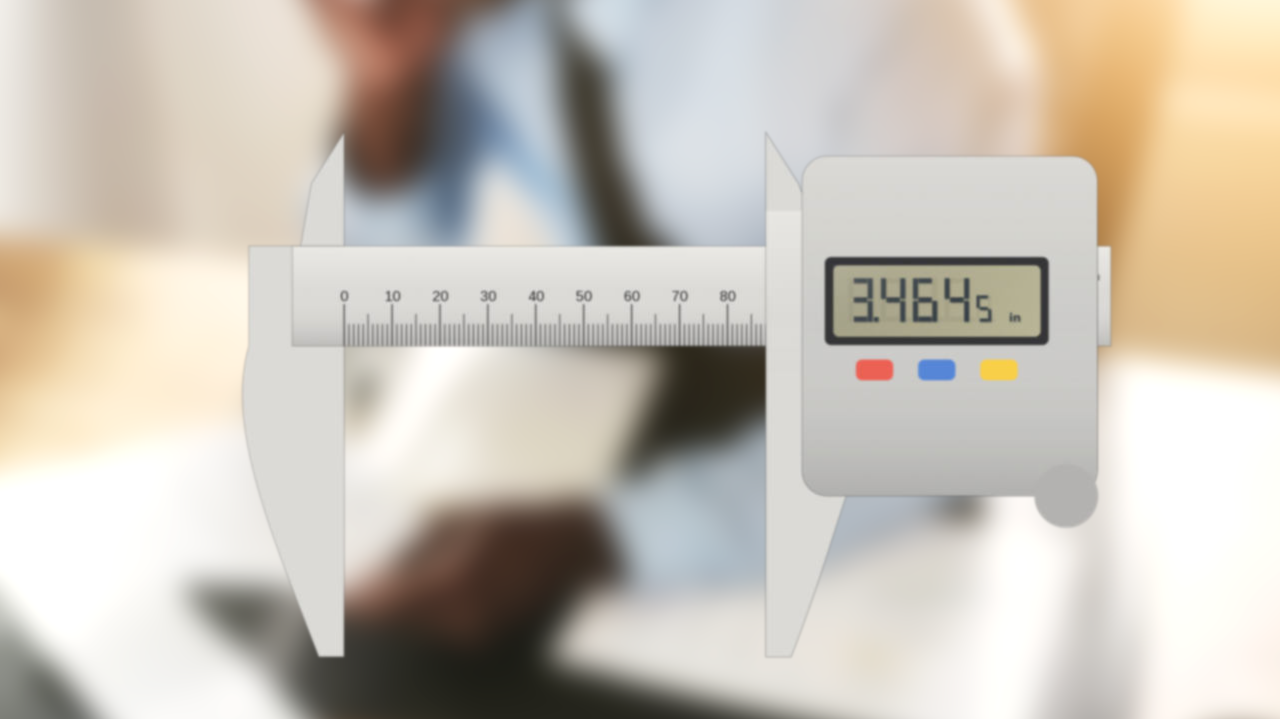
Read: value=3.4645 unit=in
